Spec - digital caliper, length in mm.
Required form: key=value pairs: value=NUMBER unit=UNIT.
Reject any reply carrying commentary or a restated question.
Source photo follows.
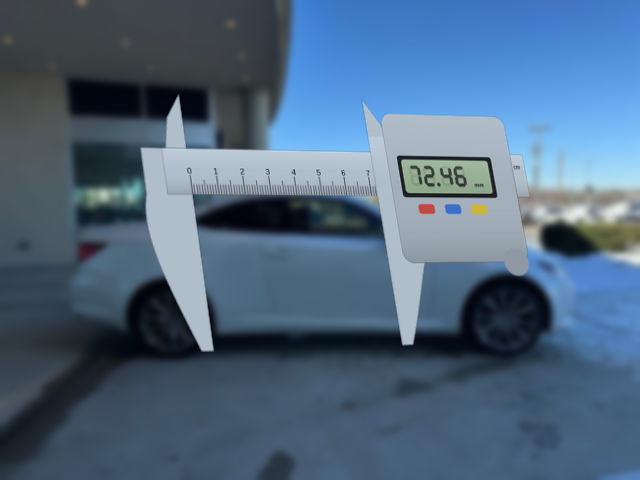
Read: value=72.46 unit=mm
